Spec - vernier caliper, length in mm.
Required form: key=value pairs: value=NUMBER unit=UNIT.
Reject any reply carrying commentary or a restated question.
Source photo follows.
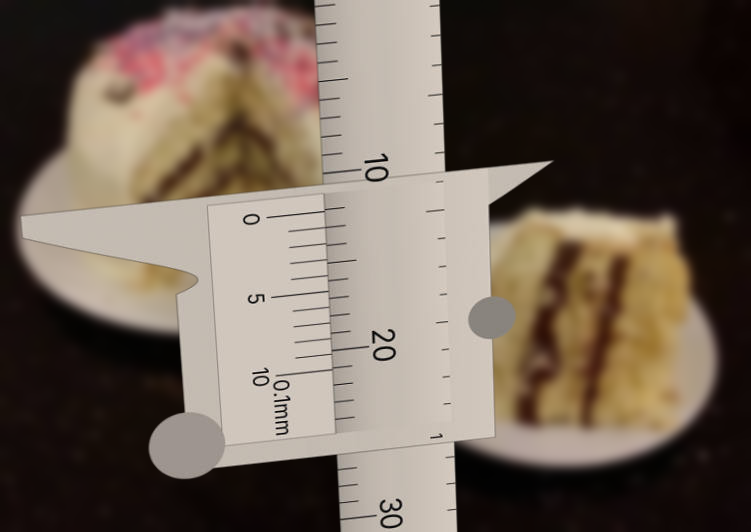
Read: value=12.1 unit=mm
